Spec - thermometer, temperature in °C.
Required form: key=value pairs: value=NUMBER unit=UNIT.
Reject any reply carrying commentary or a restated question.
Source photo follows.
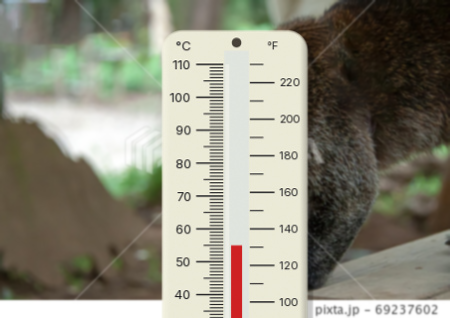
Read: value=55 unit=°C
